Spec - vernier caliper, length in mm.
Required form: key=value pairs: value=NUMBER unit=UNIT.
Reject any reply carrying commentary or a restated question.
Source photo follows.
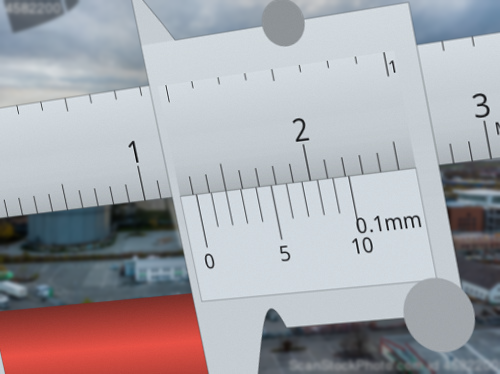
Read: value=13.2 unit=mm
